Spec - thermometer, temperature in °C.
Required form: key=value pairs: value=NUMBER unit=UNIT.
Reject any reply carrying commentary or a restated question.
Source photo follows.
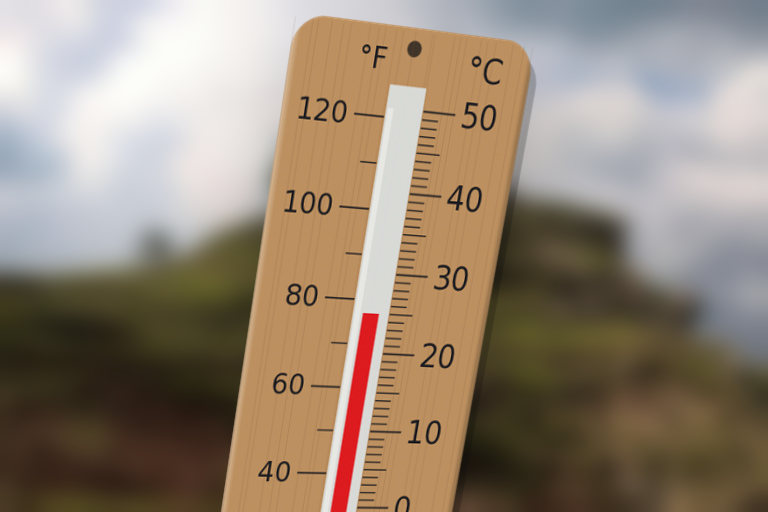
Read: value=25 unit=°C
